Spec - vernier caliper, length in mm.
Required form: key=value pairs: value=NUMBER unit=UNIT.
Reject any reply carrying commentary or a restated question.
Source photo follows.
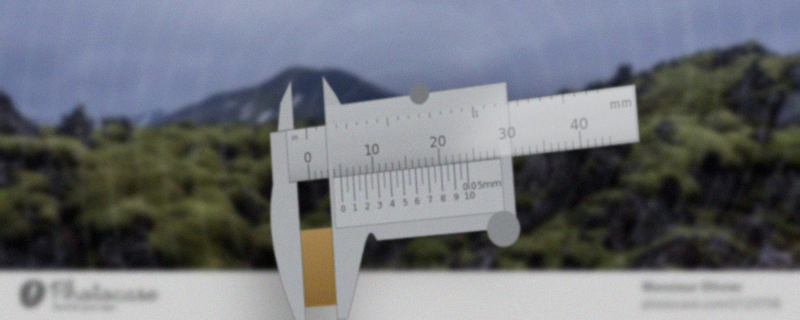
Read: value=5.0 unit=mm
